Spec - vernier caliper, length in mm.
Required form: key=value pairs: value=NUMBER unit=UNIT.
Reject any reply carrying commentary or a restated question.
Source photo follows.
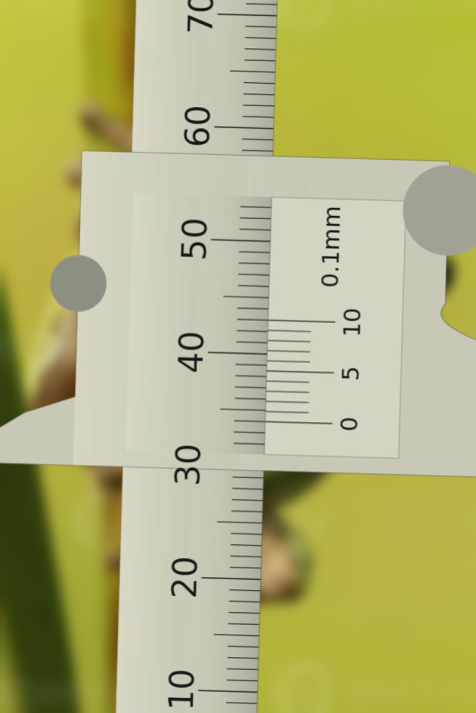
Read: value=34.0 unit=mm
